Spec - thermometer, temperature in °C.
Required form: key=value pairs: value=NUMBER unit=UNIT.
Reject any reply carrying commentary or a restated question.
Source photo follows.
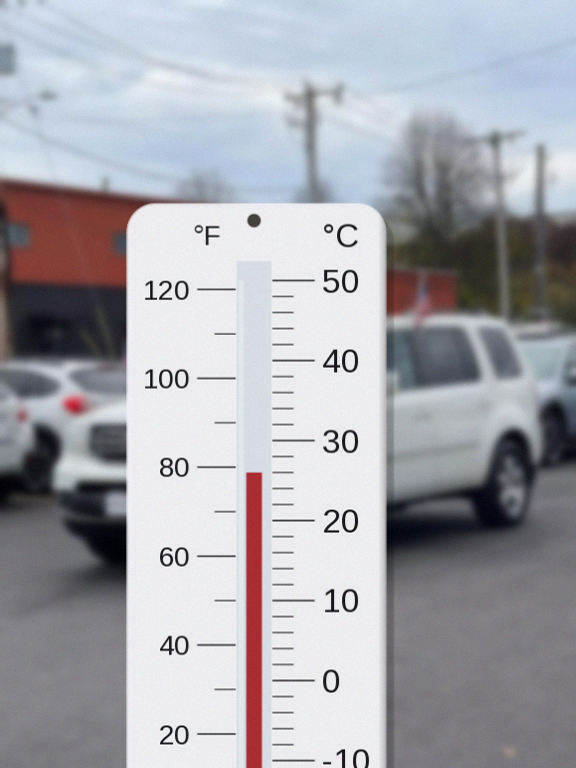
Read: value=26 unit=°C
